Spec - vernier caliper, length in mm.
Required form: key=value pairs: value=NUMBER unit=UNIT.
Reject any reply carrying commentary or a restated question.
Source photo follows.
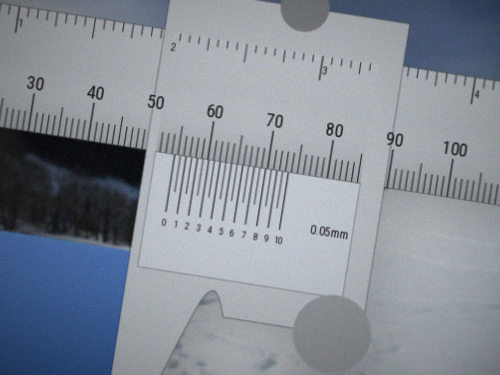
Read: value=54.5 unit=mm
